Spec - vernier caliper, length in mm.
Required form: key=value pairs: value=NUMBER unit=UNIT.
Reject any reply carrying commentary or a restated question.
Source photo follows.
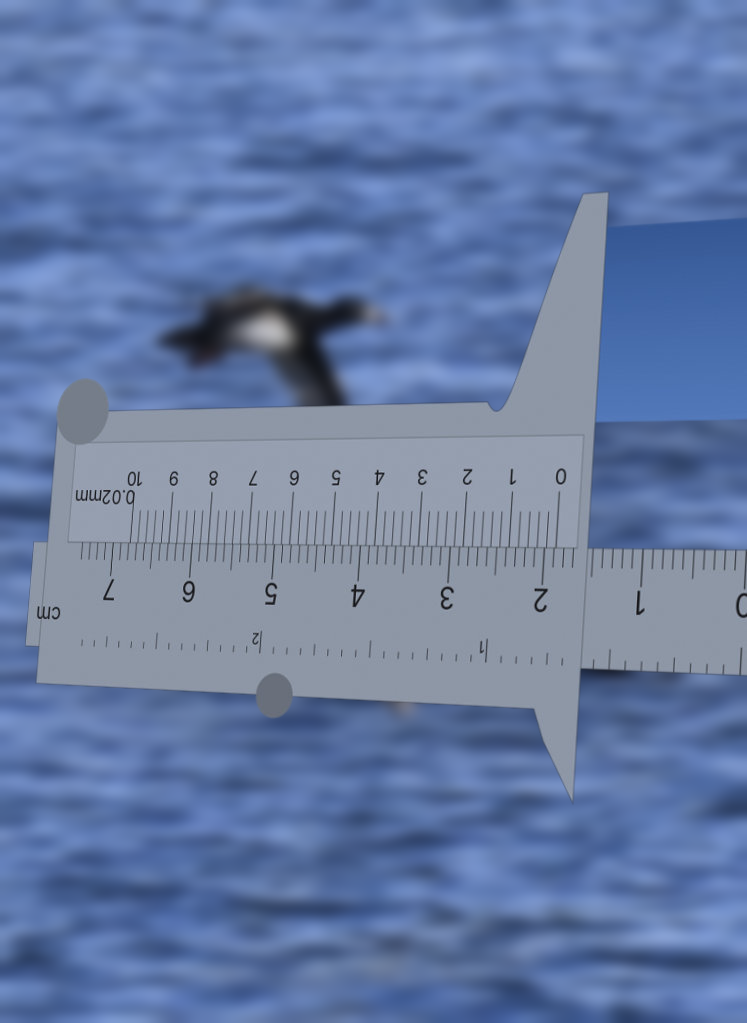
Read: value=18.8 unit=mm
